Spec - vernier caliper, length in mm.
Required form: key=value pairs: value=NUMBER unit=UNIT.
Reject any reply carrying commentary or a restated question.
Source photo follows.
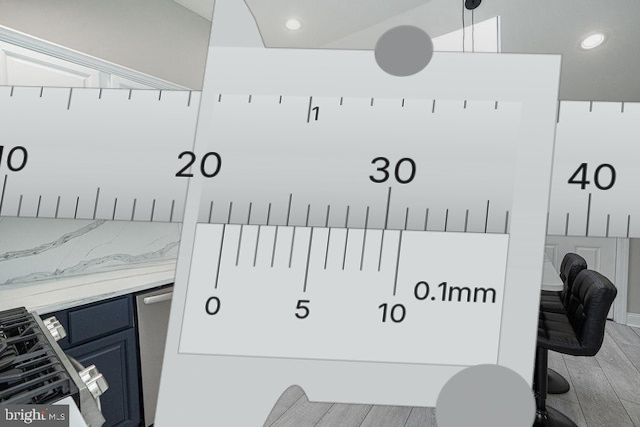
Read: value=21.8 unit=mm
